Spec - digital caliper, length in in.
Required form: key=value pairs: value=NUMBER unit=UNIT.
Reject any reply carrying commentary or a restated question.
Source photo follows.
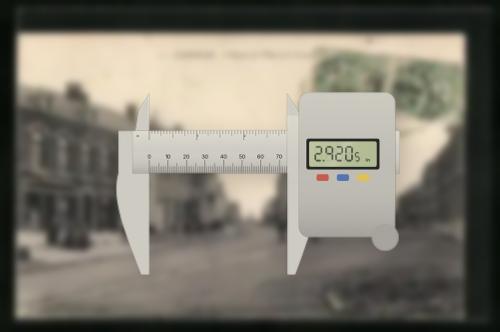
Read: value=2.9205 unit=in
